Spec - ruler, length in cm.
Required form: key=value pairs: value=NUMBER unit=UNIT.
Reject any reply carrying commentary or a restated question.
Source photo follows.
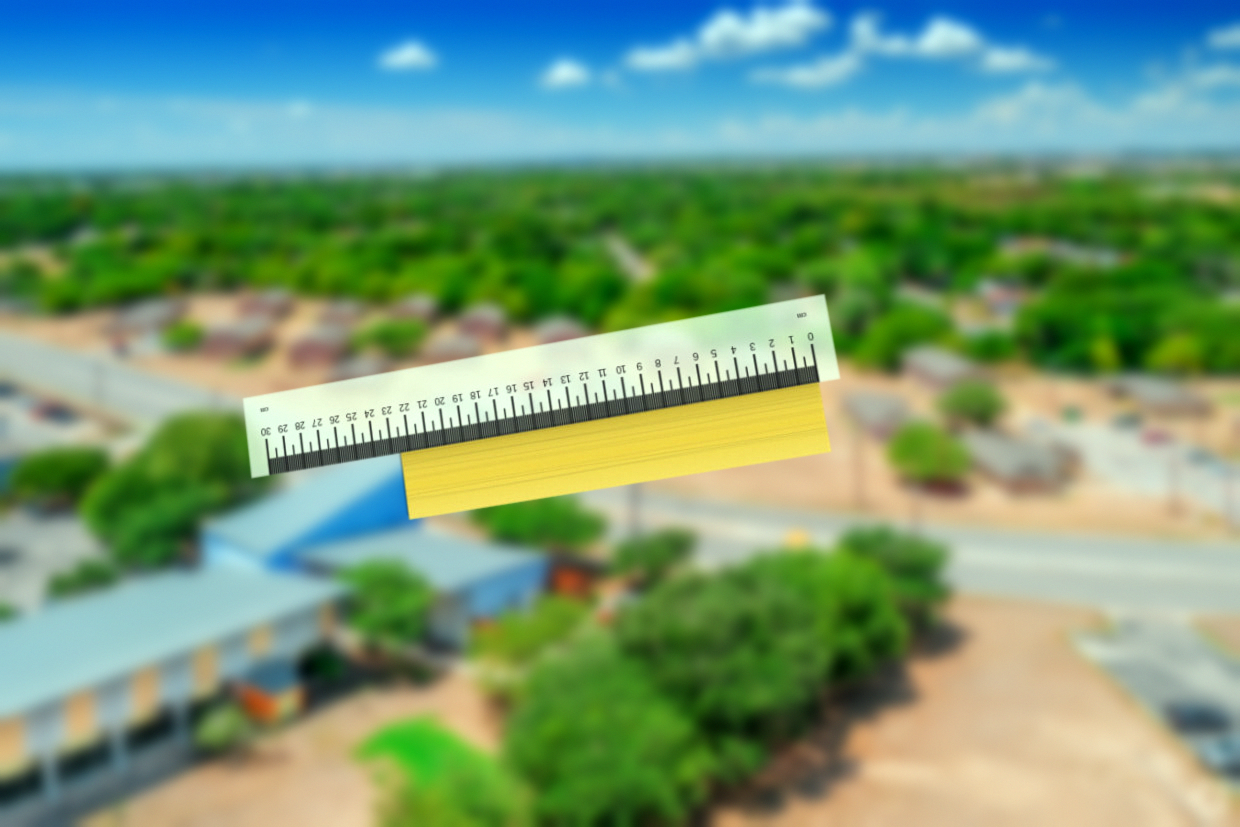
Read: value=22.5 unit=cm
